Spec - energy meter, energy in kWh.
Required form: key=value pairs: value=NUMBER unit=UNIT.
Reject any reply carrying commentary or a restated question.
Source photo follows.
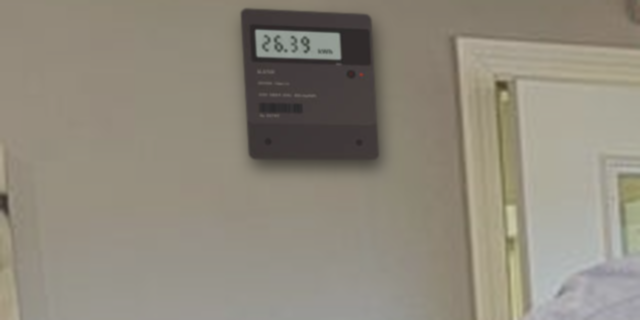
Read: value=26.39 unit=kWh
